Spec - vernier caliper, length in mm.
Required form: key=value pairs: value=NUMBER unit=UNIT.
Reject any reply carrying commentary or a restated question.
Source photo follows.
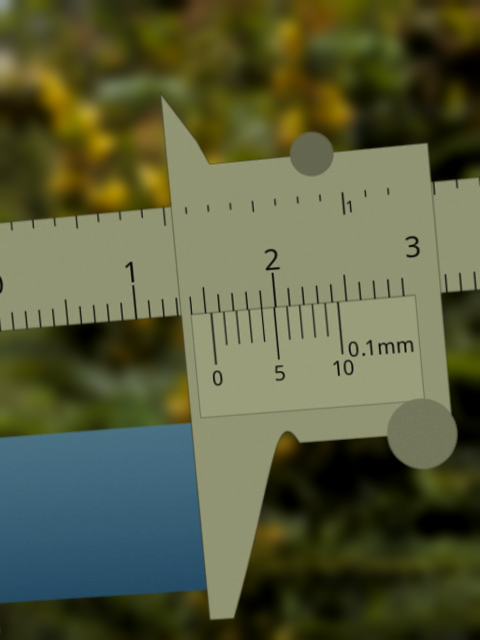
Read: value=15.4 unit=mm
